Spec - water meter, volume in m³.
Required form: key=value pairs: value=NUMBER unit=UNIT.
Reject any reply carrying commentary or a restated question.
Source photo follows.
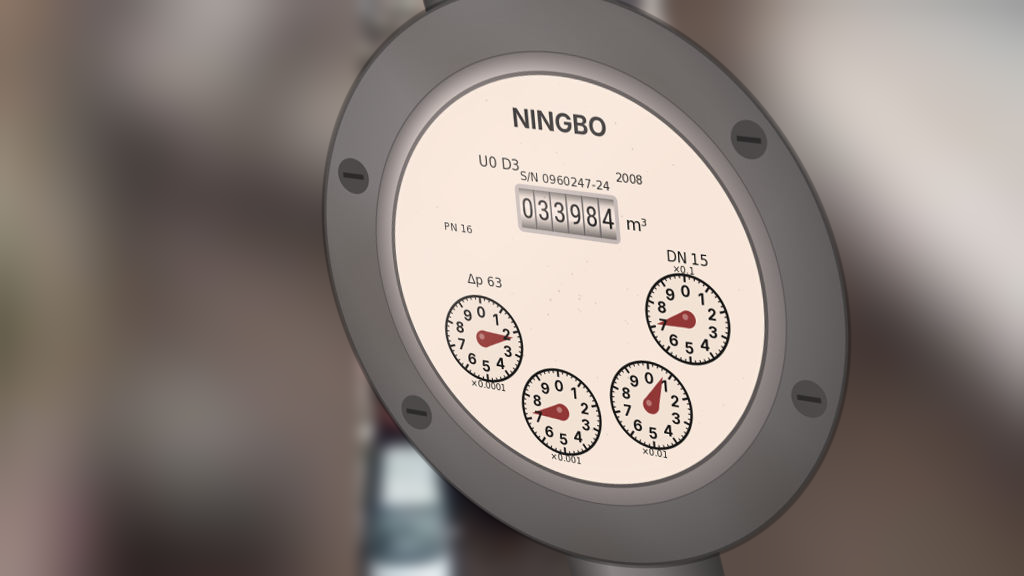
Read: value=33984.7072 unit=m³
